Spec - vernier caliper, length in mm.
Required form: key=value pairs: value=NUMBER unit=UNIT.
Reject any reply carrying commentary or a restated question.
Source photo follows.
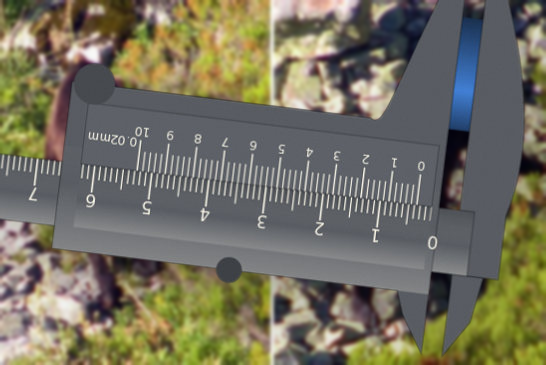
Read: value=3.6 unit=mm
